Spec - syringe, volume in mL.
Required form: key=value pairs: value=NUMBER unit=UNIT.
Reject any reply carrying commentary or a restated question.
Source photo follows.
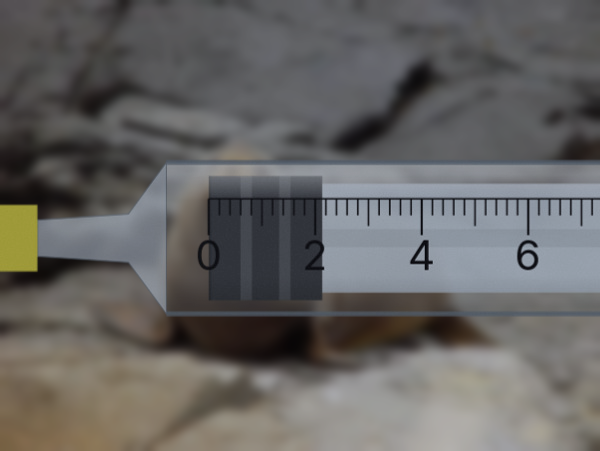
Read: value=0 unit=mL
